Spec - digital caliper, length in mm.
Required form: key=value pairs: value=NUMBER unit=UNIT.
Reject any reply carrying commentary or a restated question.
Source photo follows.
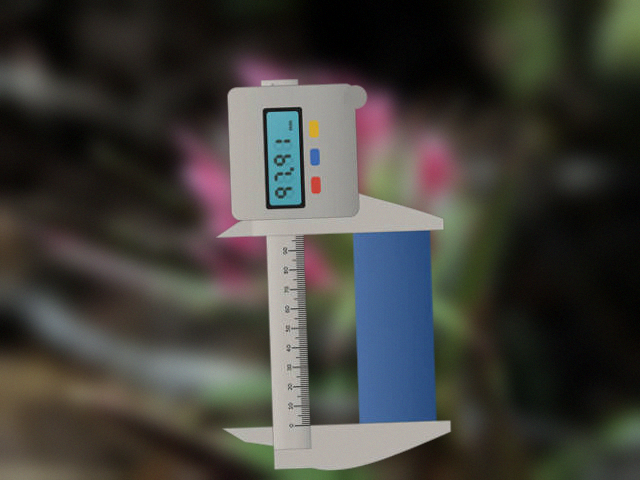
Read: value=97.91 unit=mm
